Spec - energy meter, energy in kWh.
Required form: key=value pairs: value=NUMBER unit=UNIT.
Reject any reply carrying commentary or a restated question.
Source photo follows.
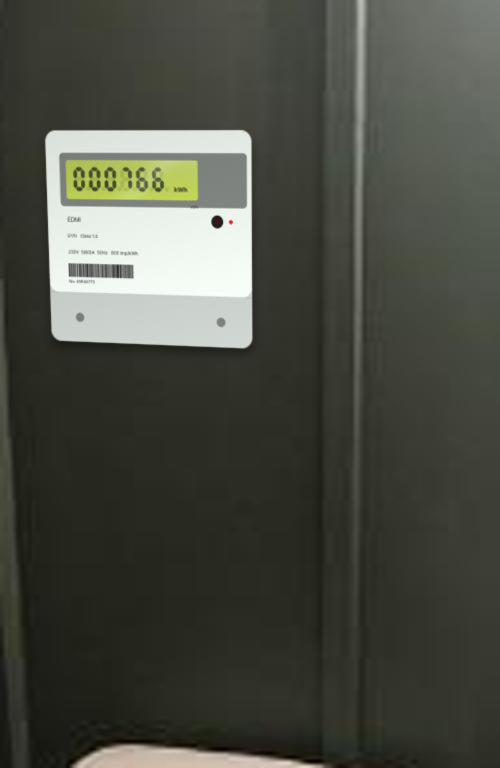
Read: value=766 unit=kWh
